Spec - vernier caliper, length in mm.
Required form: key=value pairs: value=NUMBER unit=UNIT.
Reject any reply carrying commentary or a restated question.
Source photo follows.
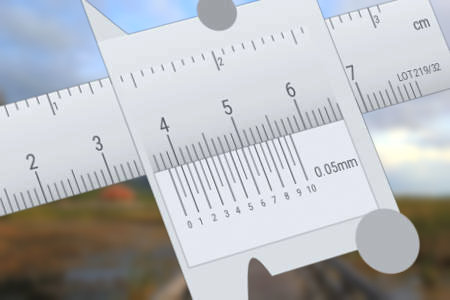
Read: value=38.4 unit=mm
